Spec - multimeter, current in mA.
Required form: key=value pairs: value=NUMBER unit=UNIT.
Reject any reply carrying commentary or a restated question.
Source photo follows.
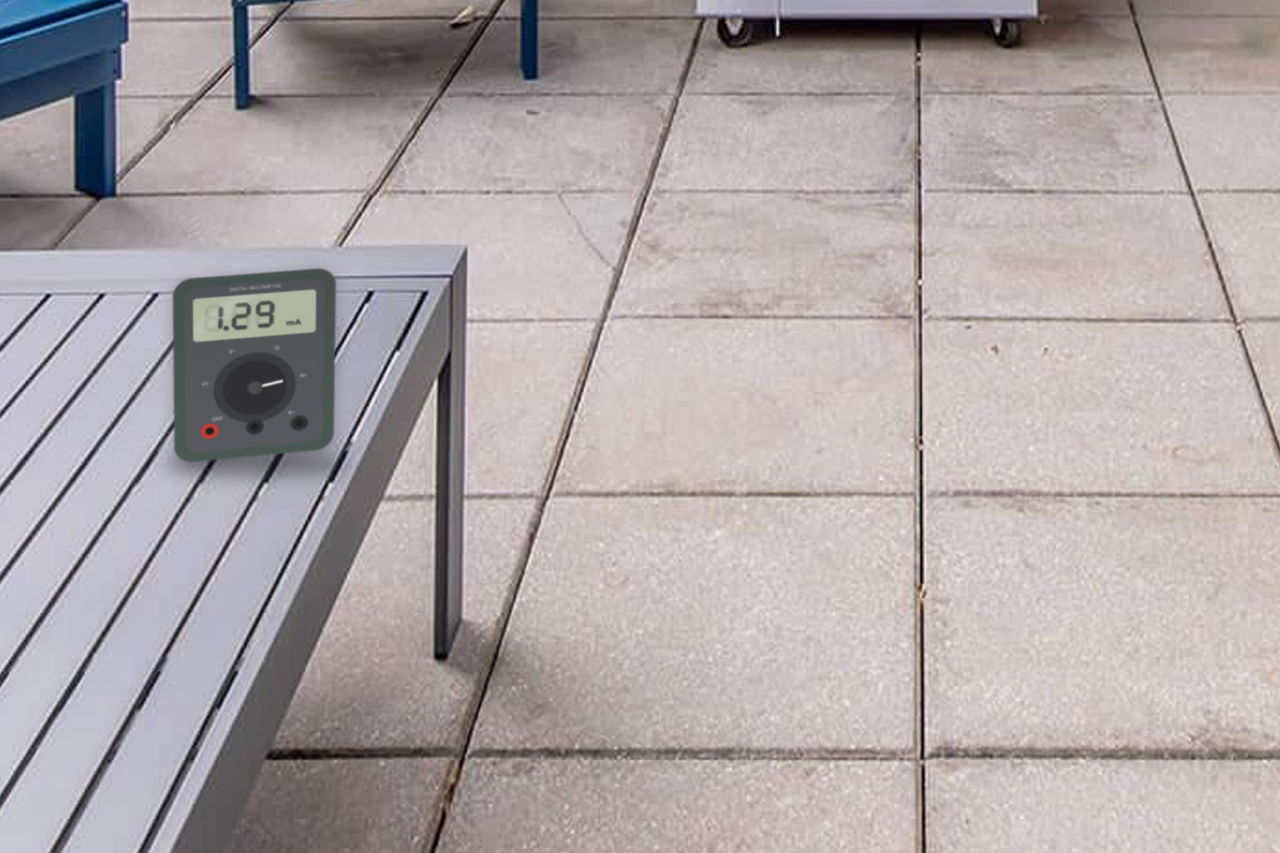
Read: value=1.29 unit=mA
